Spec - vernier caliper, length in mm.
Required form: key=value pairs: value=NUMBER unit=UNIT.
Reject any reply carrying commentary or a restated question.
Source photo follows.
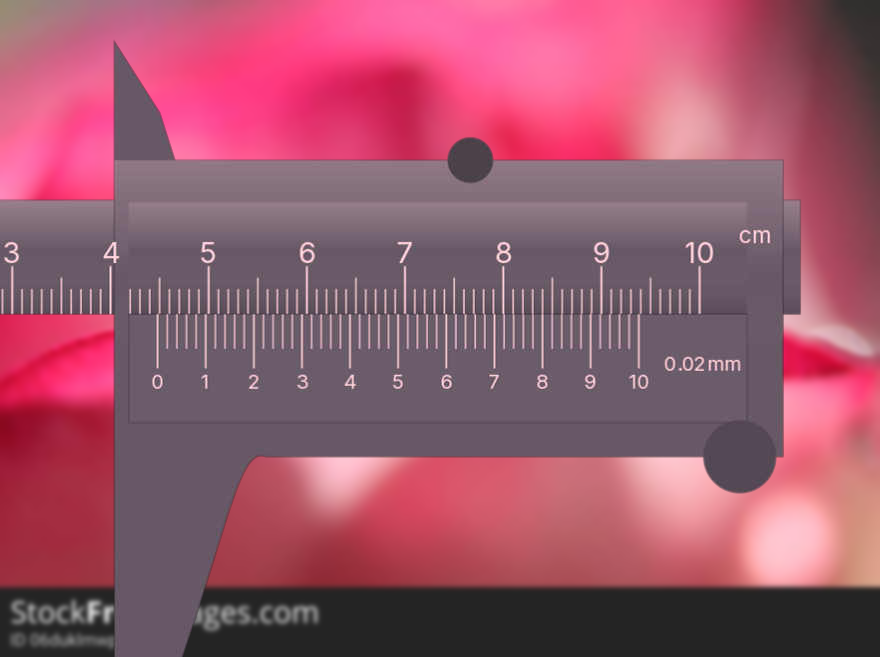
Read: value=44.8 unit=mm
